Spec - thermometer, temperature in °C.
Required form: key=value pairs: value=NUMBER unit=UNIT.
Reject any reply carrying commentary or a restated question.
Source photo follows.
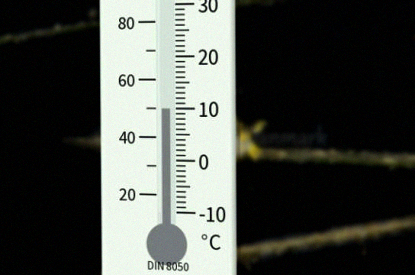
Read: value=10 unit=°C
